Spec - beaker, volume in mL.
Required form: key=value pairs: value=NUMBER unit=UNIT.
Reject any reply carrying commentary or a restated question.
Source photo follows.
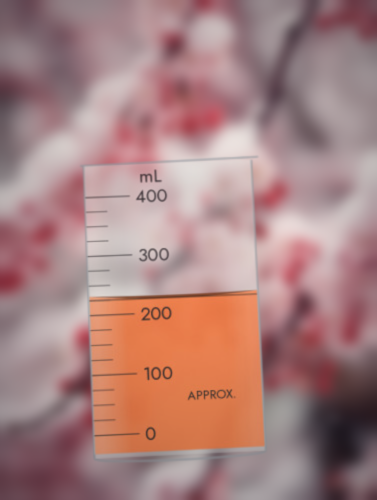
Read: value=225 unit=mL
